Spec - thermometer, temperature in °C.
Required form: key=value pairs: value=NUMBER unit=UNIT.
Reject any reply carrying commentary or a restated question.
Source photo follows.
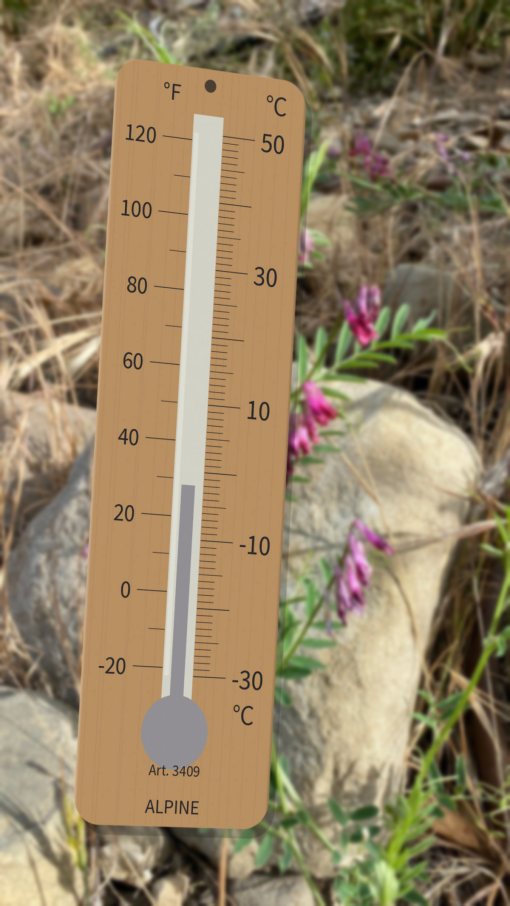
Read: value=-2 unit=°C
